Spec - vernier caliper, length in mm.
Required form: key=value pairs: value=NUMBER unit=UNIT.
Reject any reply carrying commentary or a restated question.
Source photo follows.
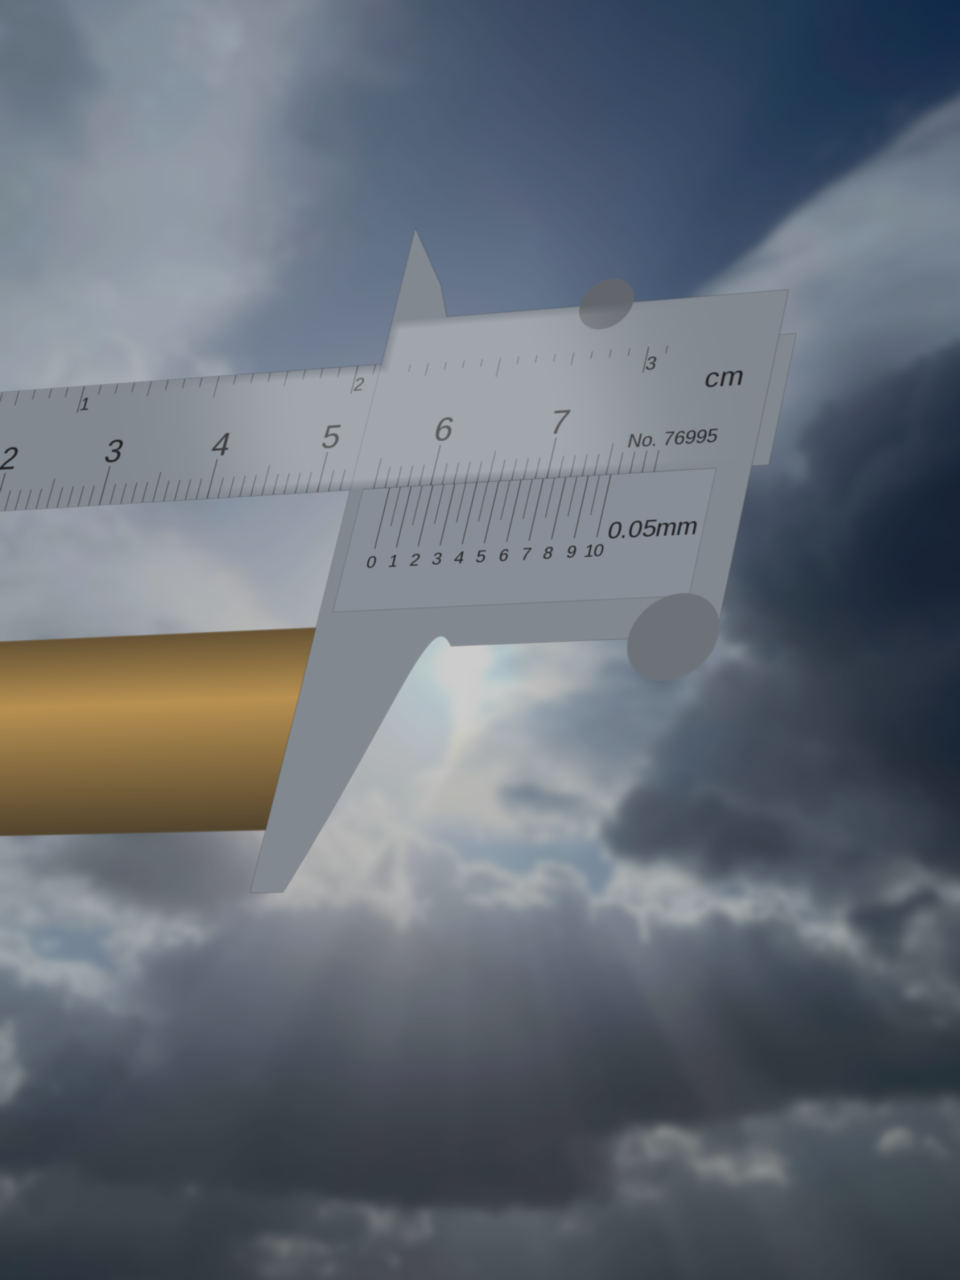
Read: value=56.4 unit=mm
